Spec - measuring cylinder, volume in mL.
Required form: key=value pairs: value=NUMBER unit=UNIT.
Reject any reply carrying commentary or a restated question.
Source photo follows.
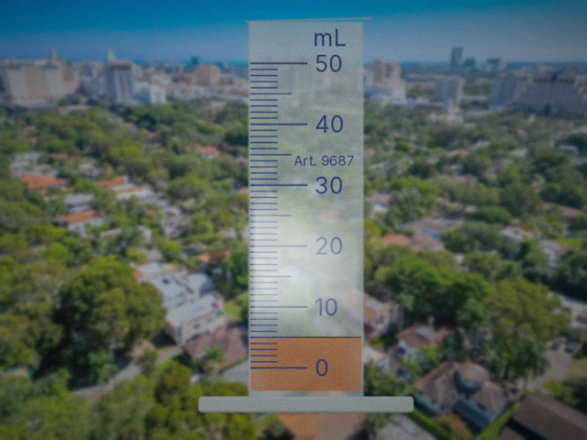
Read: value=5 unit=mL
